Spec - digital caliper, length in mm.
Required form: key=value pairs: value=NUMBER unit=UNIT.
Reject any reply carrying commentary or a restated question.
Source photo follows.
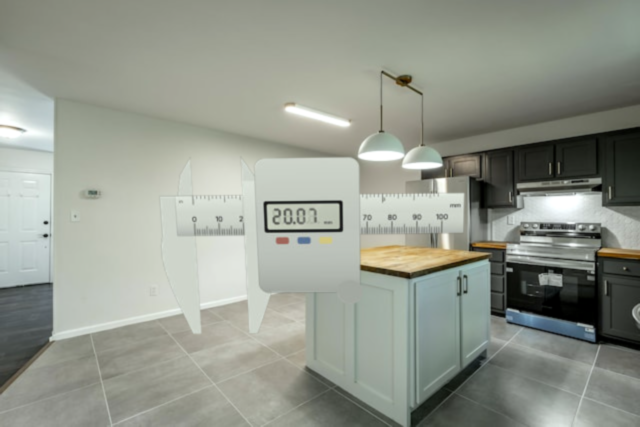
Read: value=20.07 unit=mm
